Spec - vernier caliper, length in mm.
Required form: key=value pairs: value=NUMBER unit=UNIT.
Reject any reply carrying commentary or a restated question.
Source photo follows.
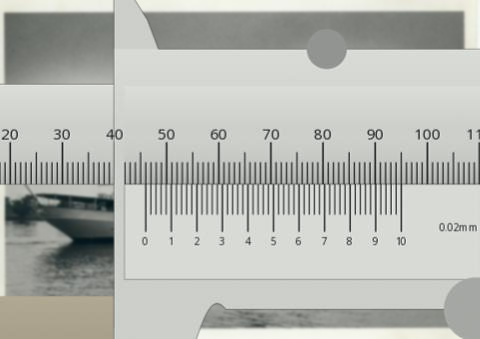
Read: value=46.0 unit=mm
